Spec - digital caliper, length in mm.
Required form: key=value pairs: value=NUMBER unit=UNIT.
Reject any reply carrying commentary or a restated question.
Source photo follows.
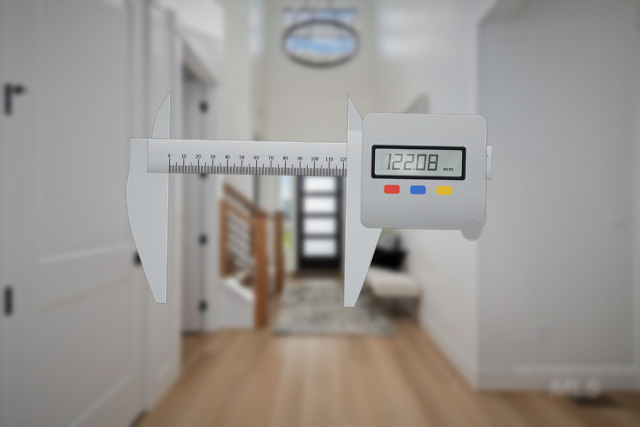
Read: value=122.08 unit=mm
